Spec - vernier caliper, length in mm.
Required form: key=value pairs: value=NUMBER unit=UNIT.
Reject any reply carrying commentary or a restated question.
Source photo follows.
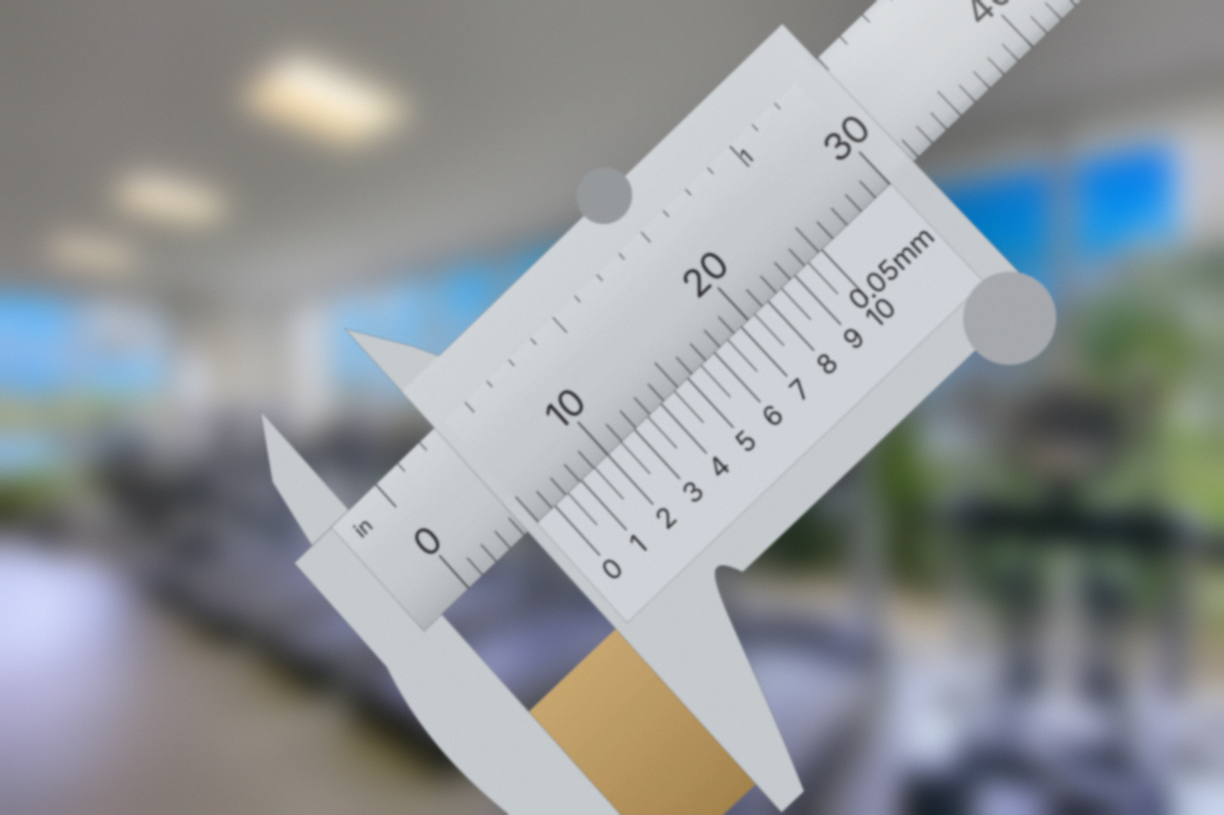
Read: value=6.2 unit=mm
